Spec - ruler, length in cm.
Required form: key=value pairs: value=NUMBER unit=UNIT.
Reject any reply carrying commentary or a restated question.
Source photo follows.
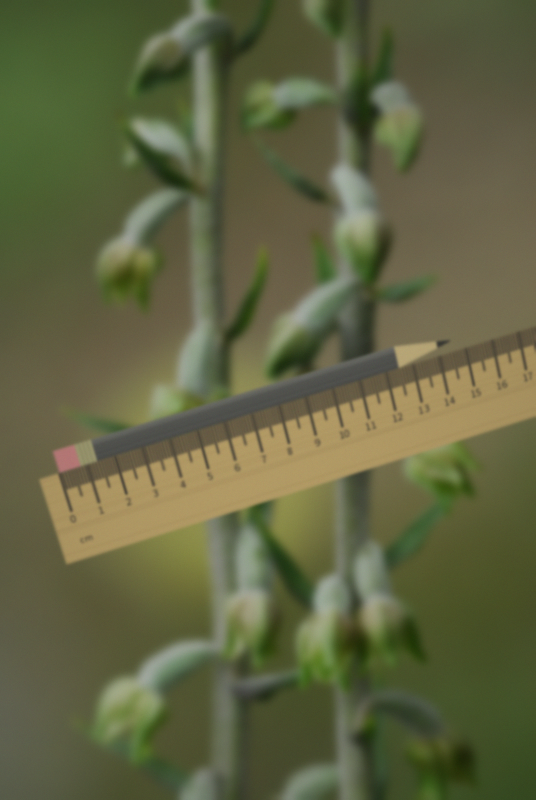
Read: value=14.5 unit=cm
